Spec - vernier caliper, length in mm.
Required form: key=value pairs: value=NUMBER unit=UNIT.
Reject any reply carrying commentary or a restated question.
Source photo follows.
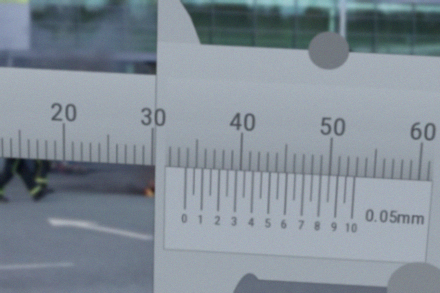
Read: value=33.8 unit=mm
